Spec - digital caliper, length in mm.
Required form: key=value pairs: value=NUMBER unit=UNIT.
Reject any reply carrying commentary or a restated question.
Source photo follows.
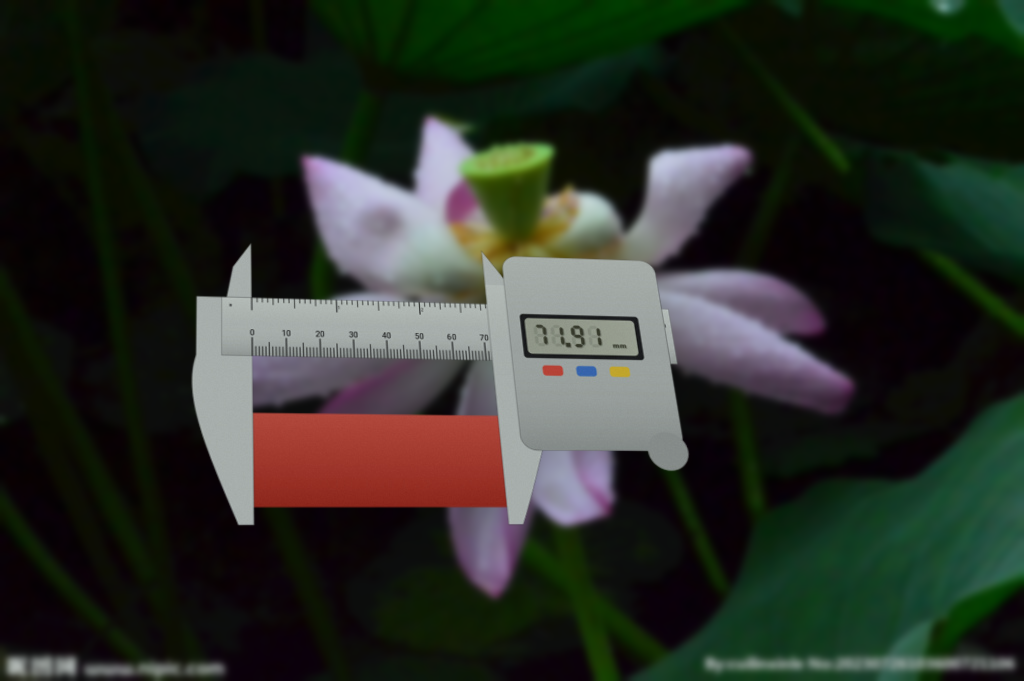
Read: value=71.91 unit=mm
